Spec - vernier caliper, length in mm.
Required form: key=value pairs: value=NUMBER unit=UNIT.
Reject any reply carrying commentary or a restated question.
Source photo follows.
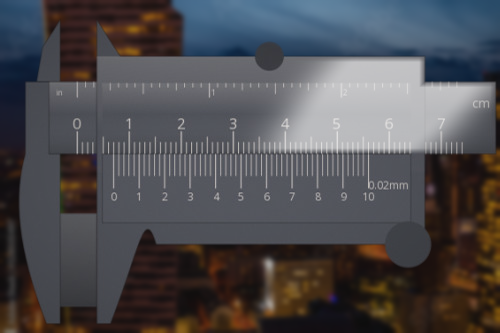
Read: value=7.0 unit=mm
